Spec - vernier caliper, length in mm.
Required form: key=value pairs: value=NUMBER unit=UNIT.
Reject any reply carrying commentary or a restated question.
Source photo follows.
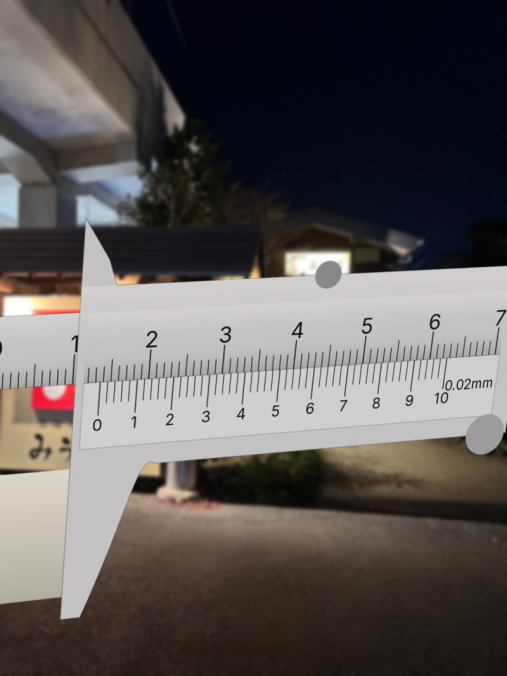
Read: value=13.6 unit=mm
